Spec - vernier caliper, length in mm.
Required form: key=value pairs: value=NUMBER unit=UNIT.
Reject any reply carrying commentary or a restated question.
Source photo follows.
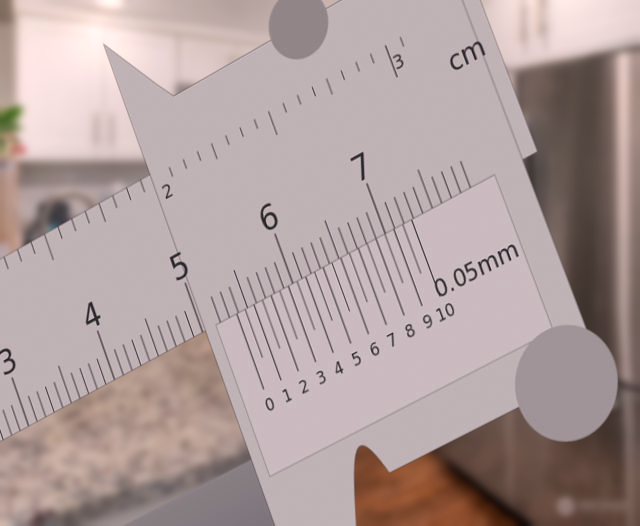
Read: value=53.8 unit=mm
